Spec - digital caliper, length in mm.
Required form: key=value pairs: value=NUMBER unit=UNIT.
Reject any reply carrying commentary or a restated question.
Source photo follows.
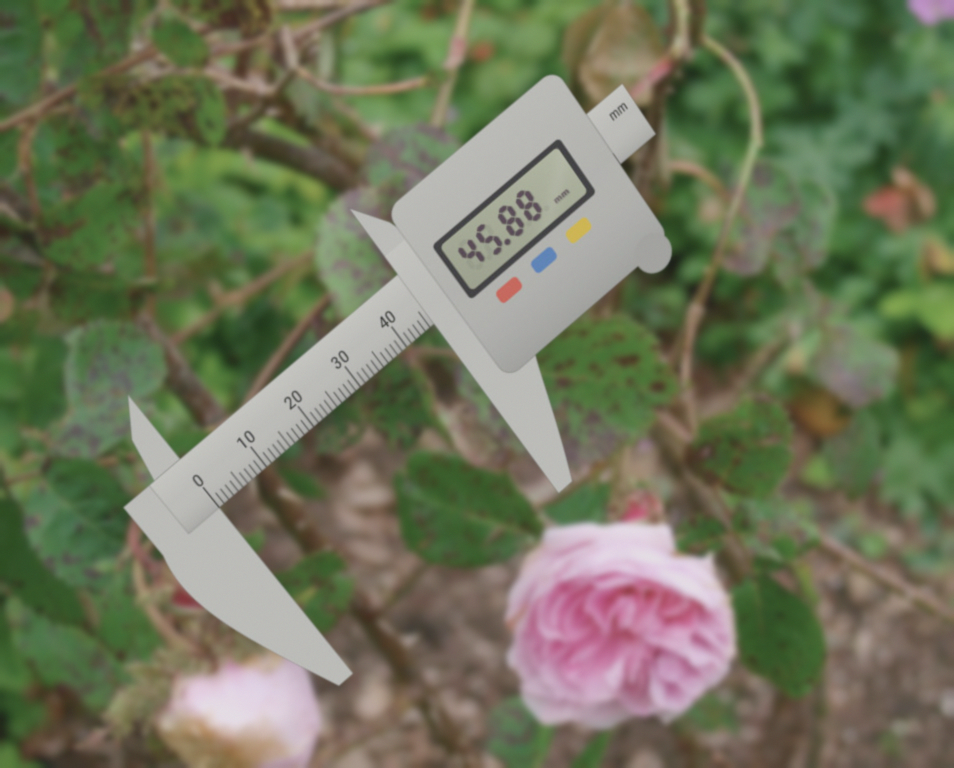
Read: value=45.88 unit=mm
